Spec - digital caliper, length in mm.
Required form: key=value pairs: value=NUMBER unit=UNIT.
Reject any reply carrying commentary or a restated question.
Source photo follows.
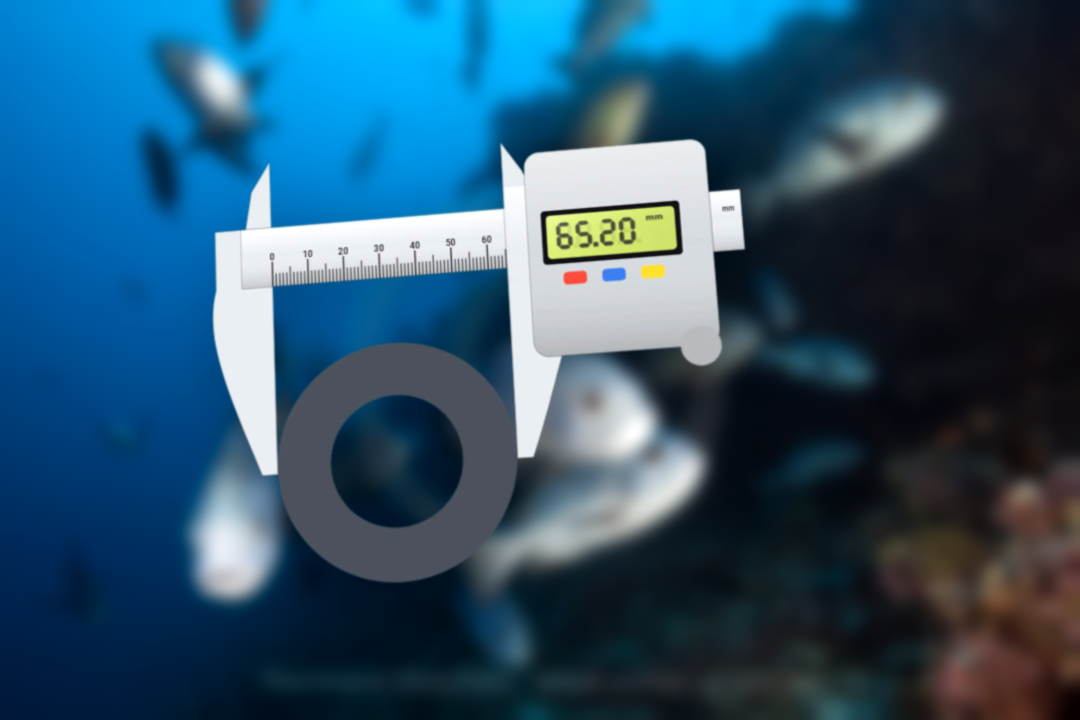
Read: value=65.20 unit=mm
